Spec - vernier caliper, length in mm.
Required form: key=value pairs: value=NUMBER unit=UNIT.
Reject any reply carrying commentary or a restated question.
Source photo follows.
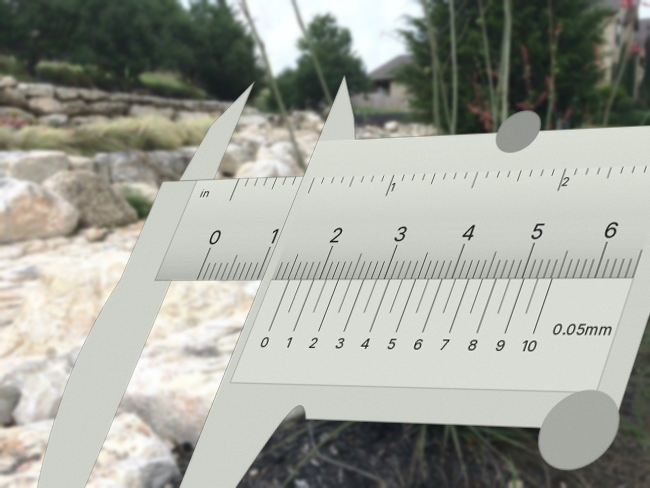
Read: value=15.2 unit=mm
